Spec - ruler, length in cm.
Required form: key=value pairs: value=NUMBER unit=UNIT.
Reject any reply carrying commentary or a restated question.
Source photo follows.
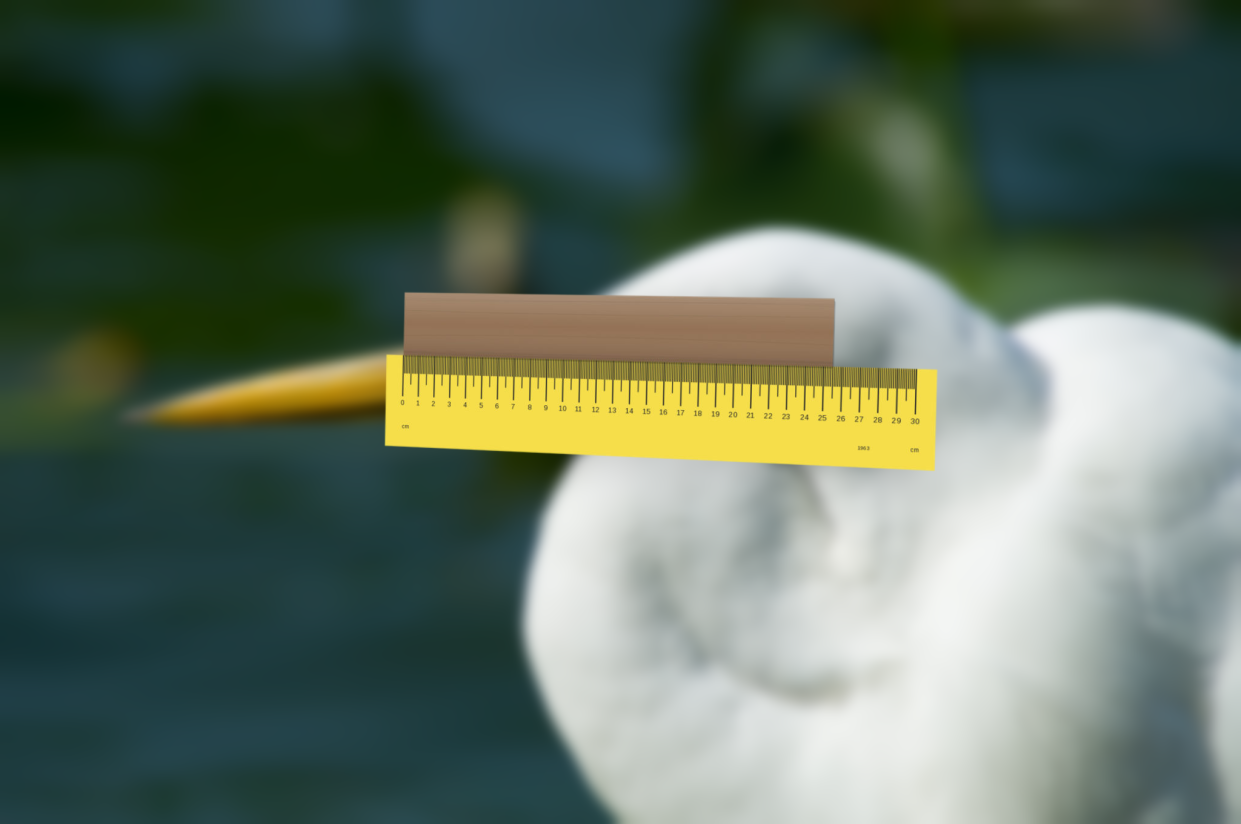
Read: value=25.5 unit=cm
